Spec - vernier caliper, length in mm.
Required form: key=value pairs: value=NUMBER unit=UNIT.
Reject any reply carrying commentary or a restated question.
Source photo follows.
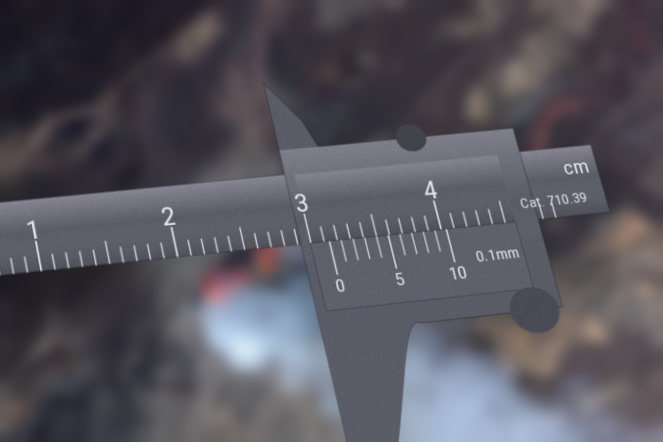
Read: value=31.4 unit=mm
